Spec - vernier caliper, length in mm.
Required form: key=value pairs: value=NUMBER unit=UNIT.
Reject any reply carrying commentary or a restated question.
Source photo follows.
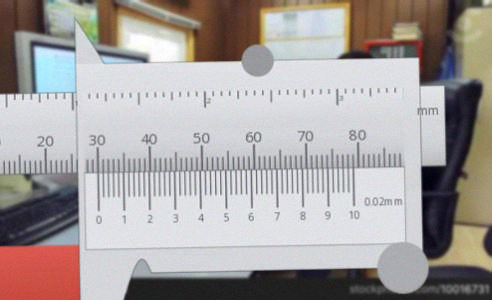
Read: value=30.0 unit=mm
